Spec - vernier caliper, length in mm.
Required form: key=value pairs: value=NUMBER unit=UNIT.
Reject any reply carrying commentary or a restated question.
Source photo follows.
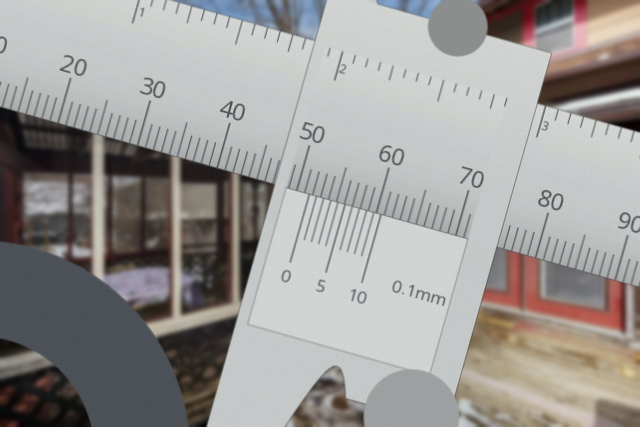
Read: value=51.6 unit=mm
